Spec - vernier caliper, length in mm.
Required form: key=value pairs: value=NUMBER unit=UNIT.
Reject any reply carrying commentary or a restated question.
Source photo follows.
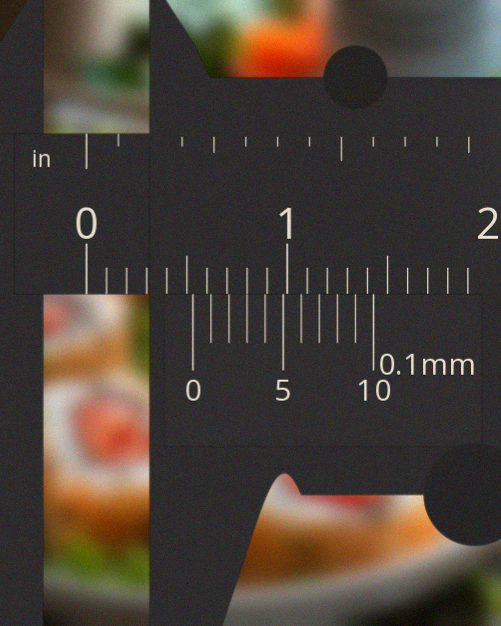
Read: value=5.3 unit=mm
